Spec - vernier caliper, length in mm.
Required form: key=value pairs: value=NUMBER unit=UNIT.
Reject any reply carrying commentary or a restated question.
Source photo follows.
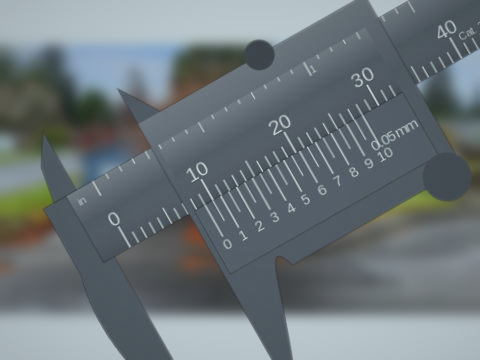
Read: value=9.0 unit=mm
